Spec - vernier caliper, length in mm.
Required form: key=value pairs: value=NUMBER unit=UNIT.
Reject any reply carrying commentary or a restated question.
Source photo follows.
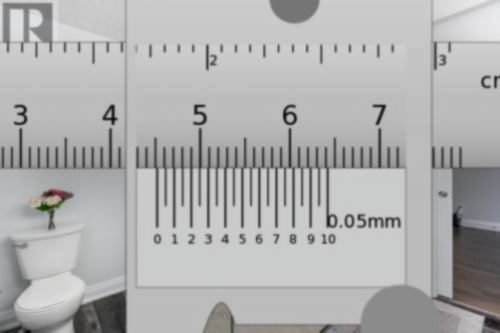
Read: value=45.2 unit=mm
